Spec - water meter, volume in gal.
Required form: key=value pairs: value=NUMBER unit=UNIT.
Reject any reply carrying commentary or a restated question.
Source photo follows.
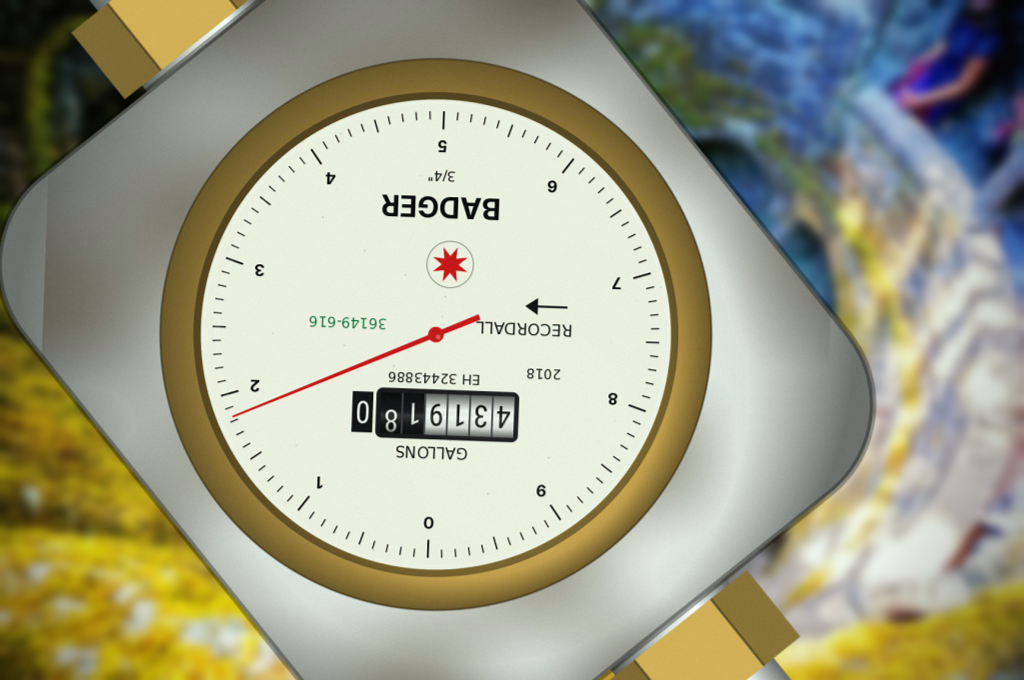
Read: value=4319181.8 unit=gal
